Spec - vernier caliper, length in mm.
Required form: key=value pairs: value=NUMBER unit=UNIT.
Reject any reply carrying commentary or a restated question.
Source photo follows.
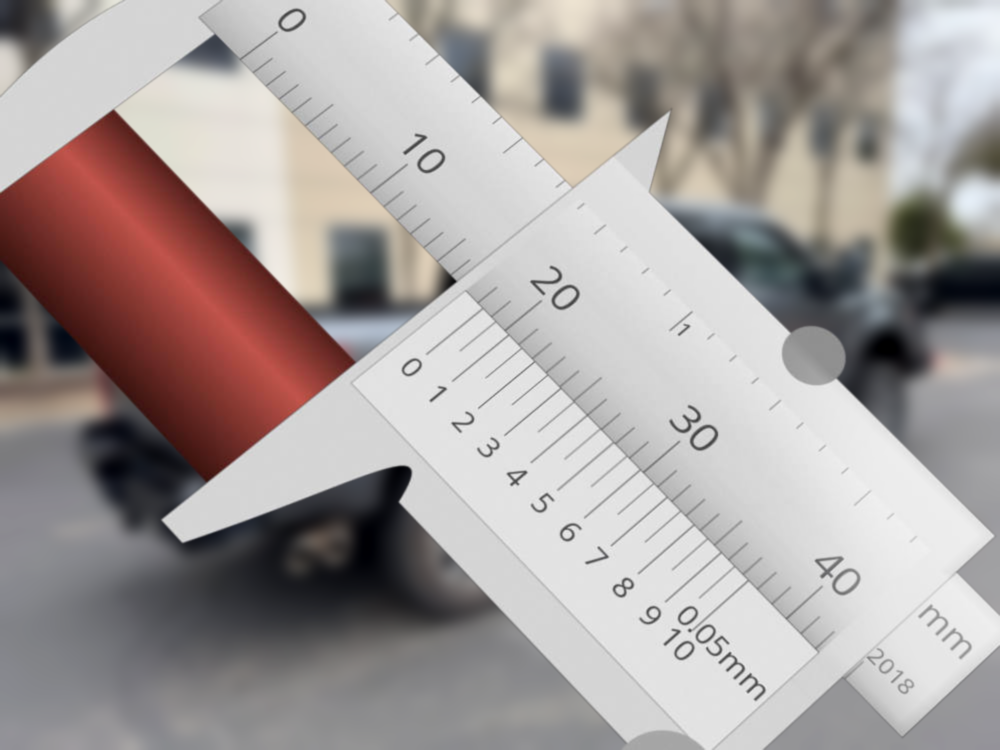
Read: value=18.4 unit=mm
